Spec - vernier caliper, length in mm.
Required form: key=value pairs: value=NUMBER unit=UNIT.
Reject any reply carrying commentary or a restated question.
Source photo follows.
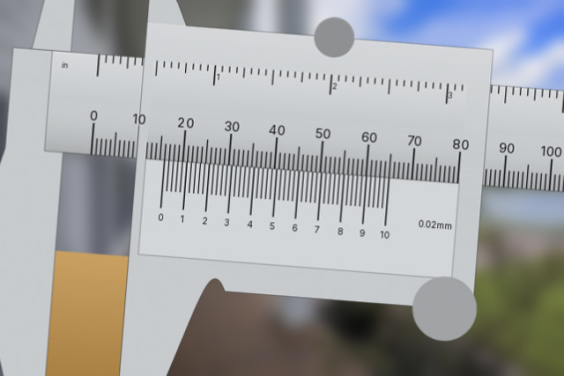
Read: value=16.0 unit=mm
